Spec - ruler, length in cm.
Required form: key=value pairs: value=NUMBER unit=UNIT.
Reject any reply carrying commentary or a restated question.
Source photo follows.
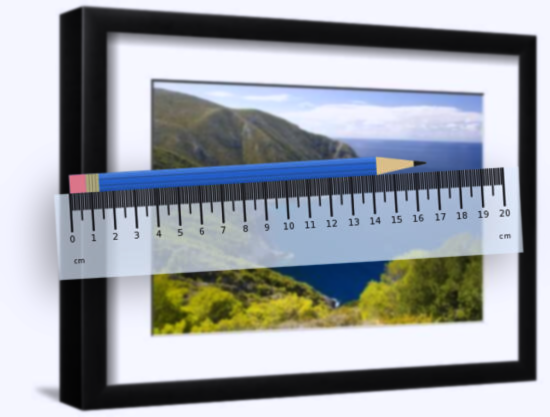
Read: value=16.5 unit=cm
